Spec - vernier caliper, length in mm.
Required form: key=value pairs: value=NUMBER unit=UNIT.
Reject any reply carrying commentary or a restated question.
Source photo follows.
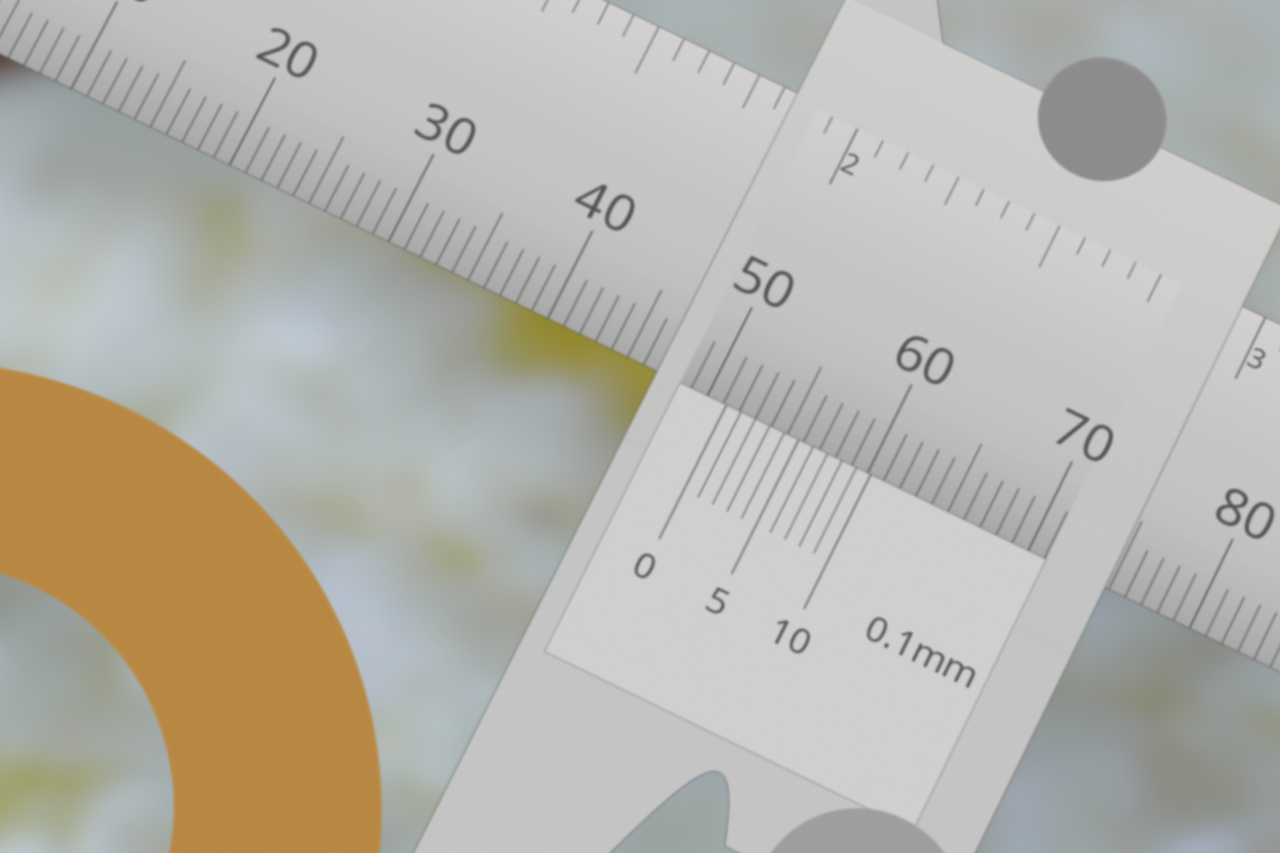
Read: value=51.2 unit=mm
